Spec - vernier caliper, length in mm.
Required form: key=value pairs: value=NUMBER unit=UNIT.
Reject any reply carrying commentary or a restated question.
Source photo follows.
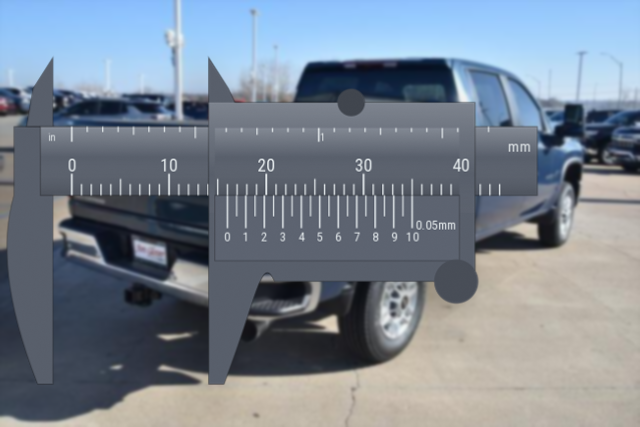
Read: value=16.0 unit=mm
